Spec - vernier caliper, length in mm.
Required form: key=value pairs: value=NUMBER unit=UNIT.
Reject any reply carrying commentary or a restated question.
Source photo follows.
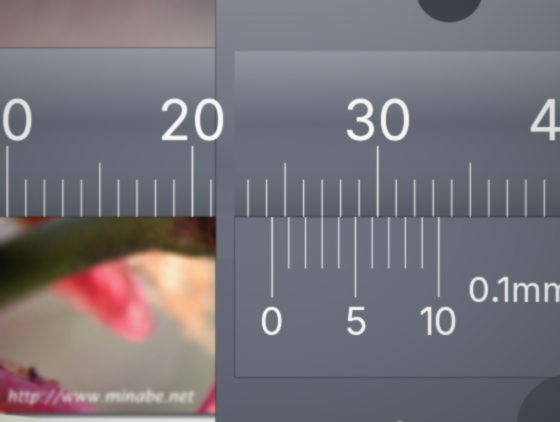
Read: value=24.3 unit=mm
